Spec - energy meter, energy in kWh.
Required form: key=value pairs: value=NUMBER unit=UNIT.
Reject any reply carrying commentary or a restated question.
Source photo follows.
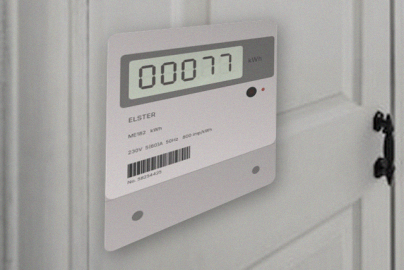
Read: value=77 unit=kWh
